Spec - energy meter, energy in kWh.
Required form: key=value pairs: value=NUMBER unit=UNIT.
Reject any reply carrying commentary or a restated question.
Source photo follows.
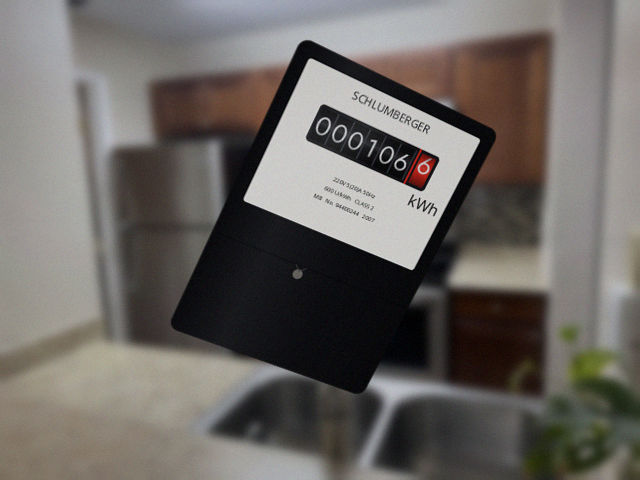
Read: value=106.6 unit=kWh
